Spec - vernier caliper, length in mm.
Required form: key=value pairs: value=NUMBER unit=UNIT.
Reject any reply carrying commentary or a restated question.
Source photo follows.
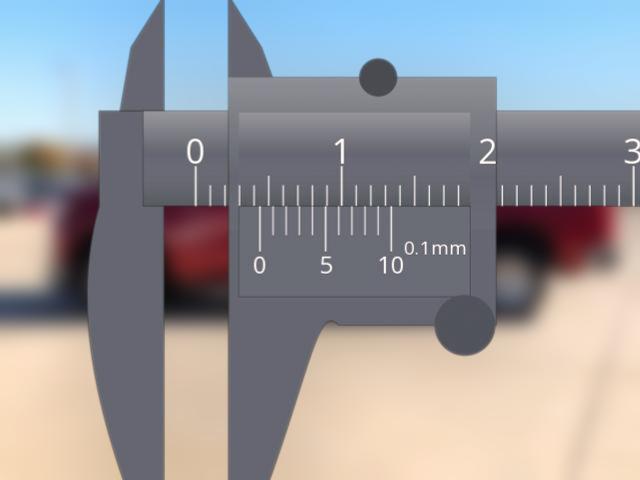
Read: value=4.4 unit=mm
